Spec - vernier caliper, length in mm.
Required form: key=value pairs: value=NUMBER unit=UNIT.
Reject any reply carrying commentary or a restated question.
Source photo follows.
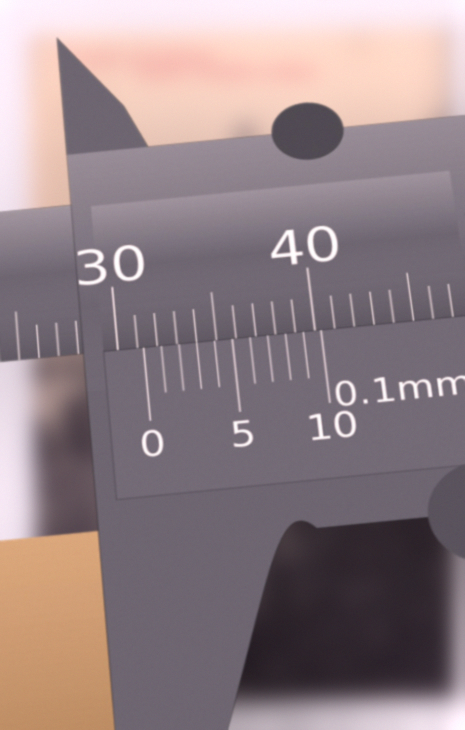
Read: value=31.3 unit=mm
